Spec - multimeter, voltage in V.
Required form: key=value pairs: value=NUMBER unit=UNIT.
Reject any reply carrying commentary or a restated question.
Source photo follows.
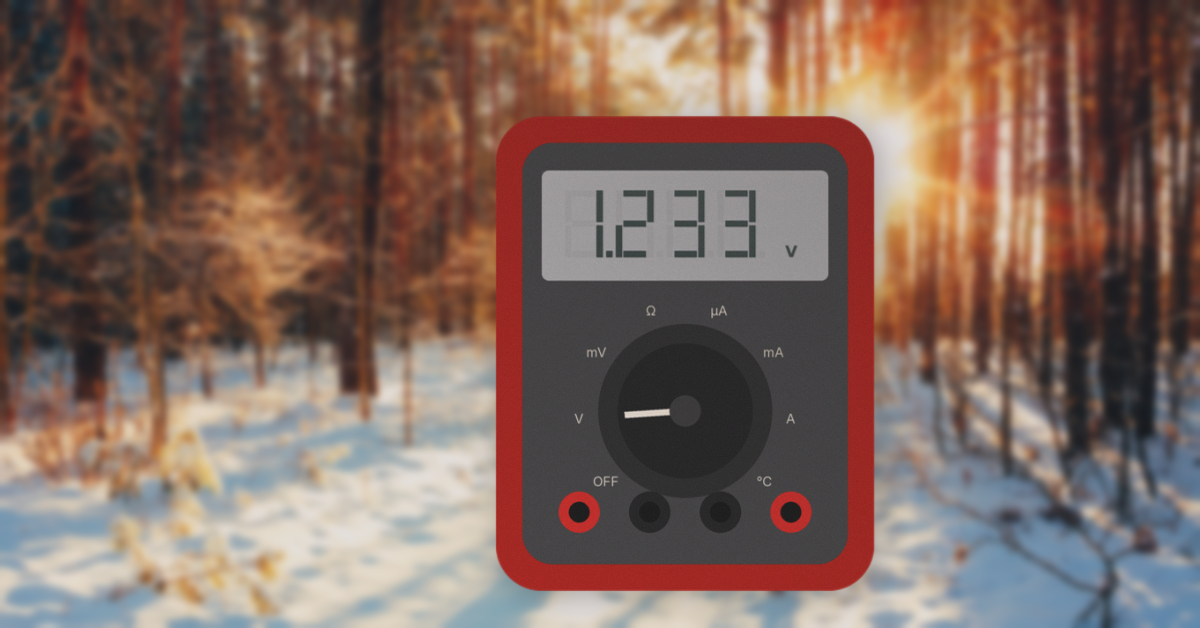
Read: value=1.233 unit=V
